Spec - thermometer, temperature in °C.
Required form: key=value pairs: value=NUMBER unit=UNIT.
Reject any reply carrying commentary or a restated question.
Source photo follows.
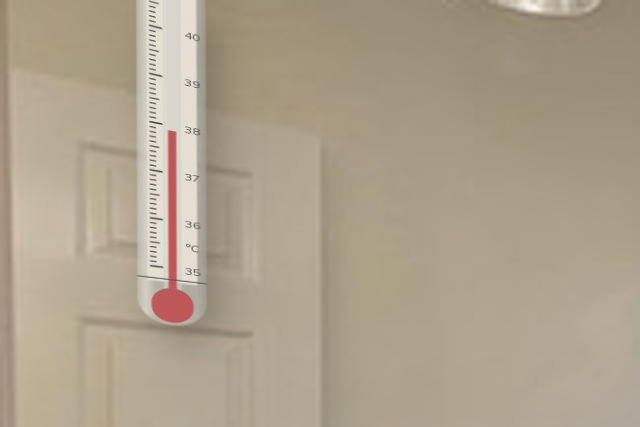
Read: value=37.9 unit=°C
